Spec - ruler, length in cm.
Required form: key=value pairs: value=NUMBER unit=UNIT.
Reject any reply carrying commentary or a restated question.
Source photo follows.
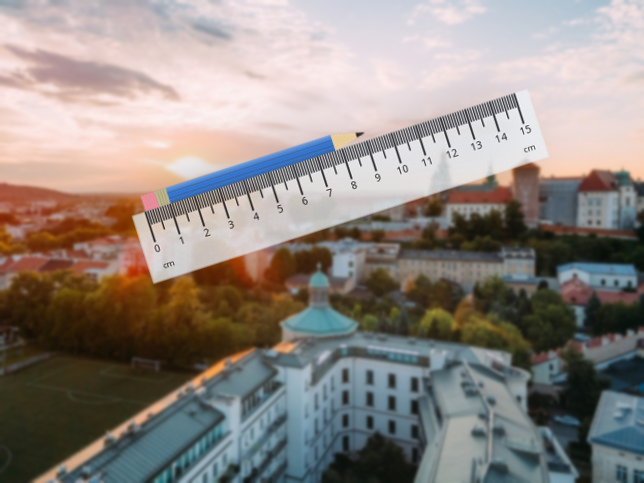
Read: value=9 unit=cm
